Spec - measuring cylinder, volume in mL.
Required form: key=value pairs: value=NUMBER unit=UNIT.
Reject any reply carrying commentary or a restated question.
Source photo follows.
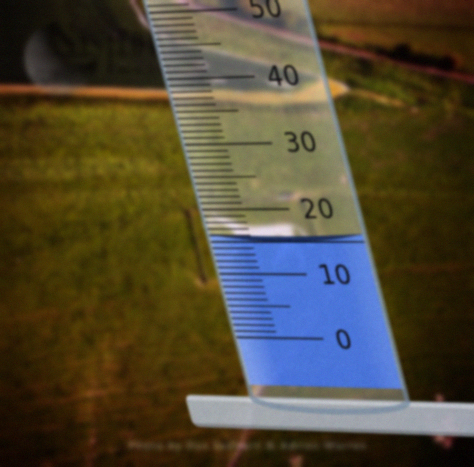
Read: value=15 unit=mL
